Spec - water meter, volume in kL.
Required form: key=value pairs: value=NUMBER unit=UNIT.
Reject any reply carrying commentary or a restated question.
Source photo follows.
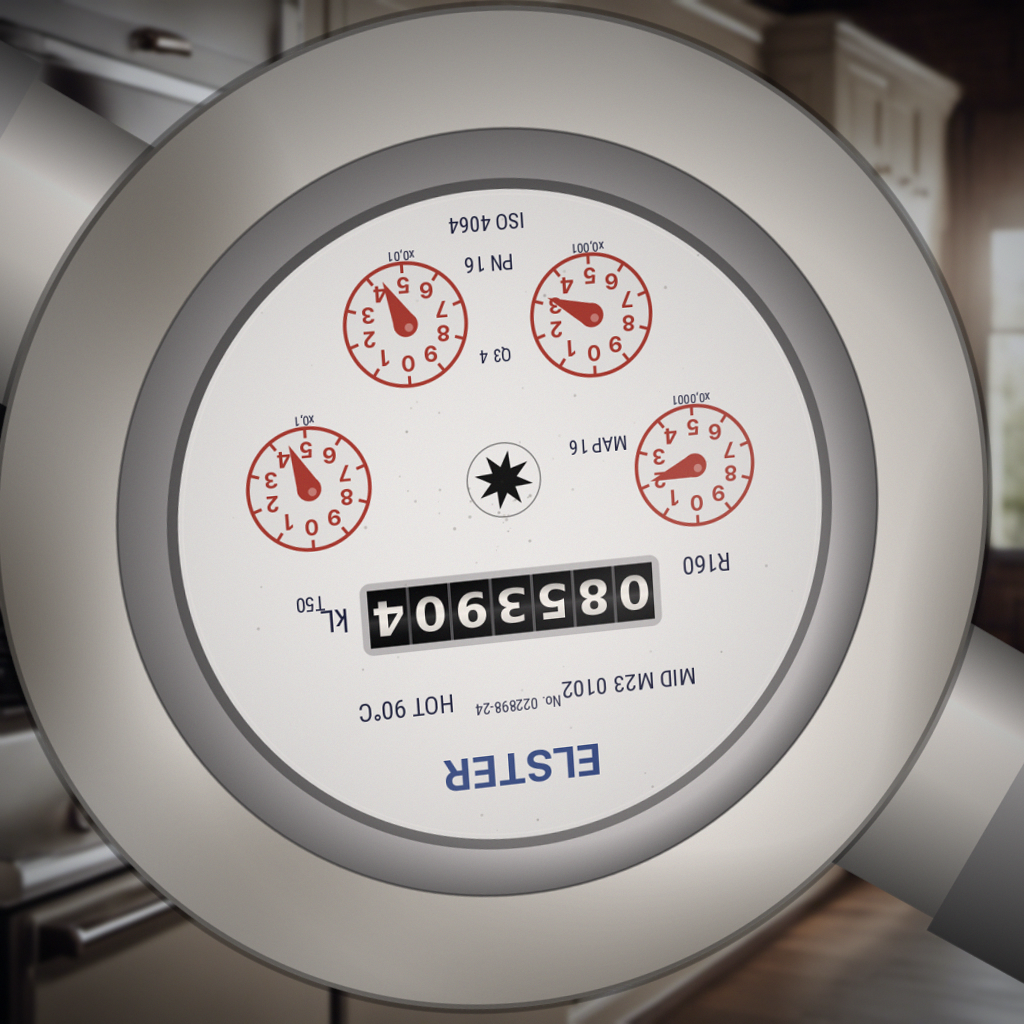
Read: value=853904.4432 unit=kL
